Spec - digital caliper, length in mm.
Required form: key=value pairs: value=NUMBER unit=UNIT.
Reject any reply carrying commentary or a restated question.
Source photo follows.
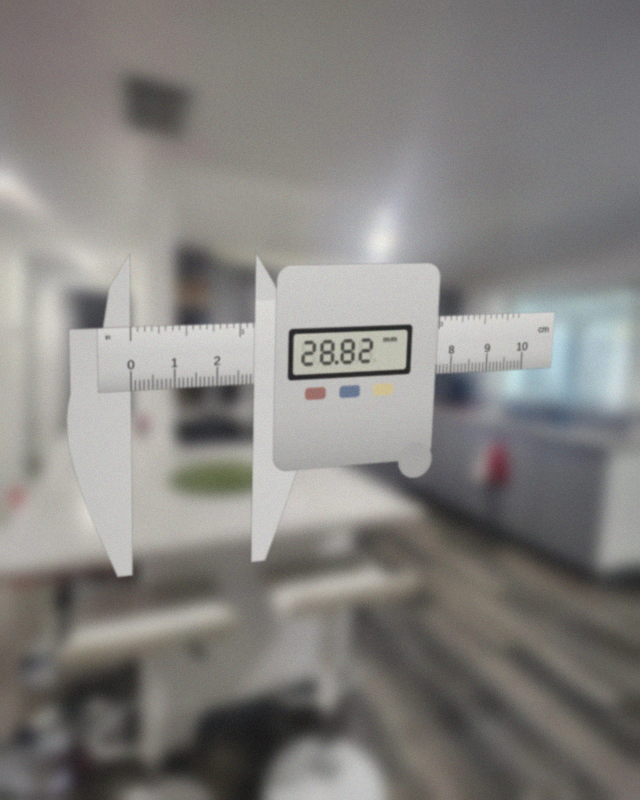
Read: value=28.82 unit=mm
